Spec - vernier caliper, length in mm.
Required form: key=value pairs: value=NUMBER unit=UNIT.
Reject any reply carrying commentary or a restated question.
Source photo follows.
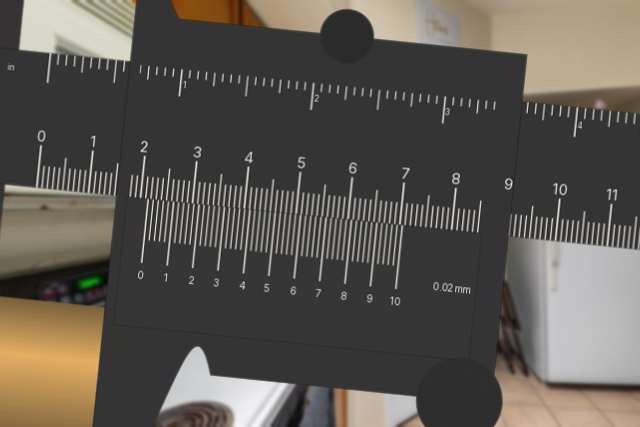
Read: value=21.5 unit=mm
